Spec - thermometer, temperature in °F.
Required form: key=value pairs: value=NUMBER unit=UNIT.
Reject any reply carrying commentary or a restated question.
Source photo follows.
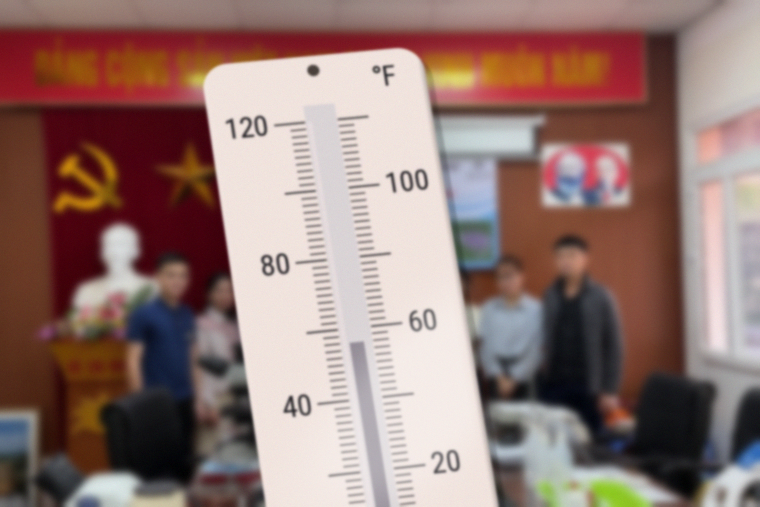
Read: value=56 unit=°F
